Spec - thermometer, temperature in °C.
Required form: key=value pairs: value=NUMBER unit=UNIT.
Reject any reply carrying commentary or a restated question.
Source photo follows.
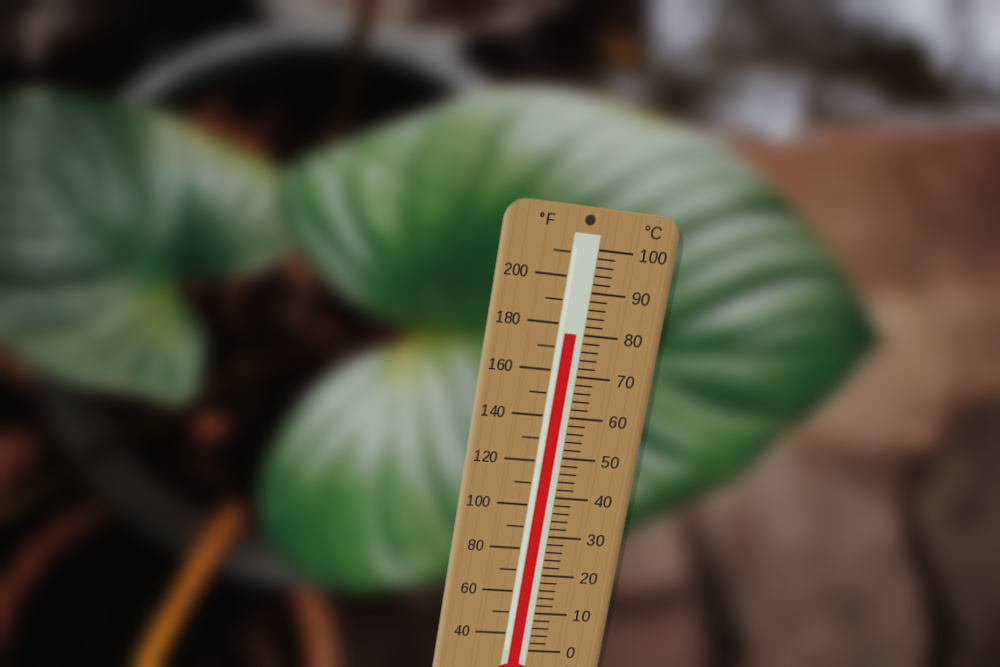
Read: value=80 unit=°C
